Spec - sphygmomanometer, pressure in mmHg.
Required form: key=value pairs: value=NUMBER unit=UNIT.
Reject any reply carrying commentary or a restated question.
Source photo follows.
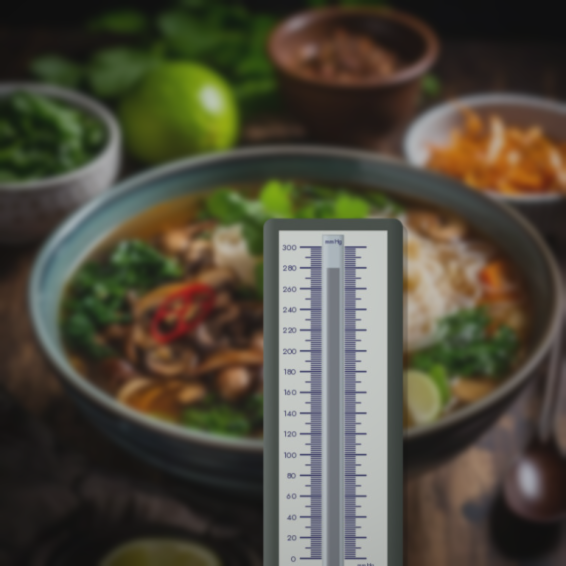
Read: value=280 unit=mmHg
